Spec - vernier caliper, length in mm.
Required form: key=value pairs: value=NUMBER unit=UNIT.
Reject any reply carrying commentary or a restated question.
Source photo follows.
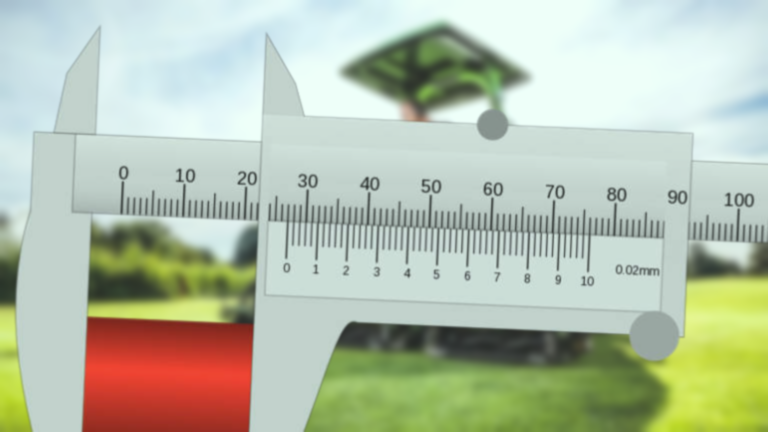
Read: value=27.0 unit=mm
